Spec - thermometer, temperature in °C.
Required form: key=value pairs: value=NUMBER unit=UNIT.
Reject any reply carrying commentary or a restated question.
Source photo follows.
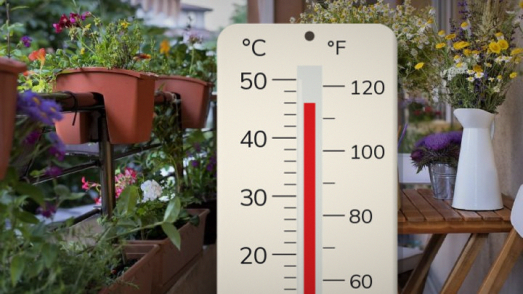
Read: value=46 unit=°C
